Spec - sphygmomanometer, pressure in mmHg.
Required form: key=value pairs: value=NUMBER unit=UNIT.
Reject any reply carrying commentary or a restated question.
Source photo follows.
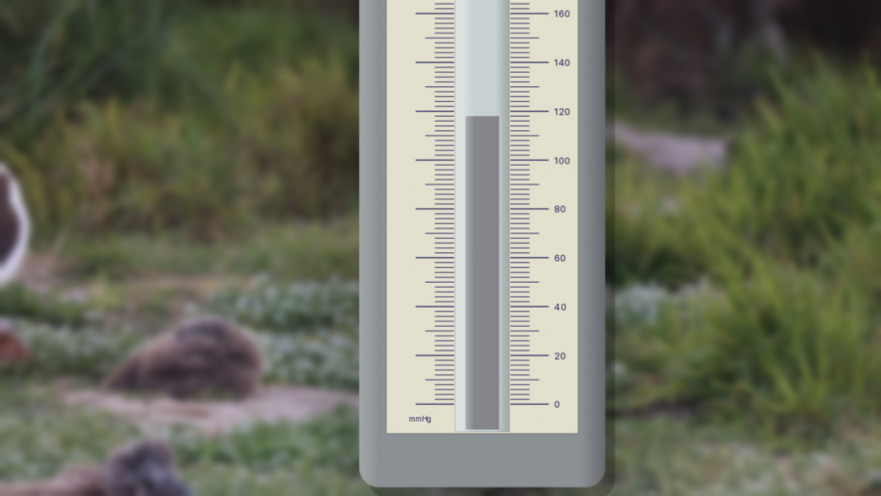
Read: value=118 unit=mmHg
